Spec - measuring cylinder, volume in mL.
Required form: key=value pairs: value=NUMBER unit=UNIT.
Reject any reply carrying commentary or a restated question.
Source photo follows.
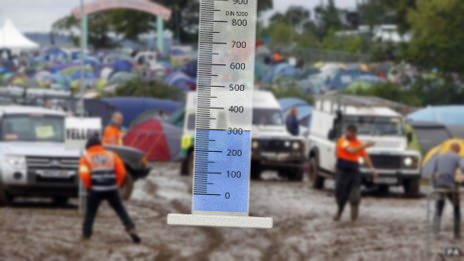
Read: value=300 unit=mL
